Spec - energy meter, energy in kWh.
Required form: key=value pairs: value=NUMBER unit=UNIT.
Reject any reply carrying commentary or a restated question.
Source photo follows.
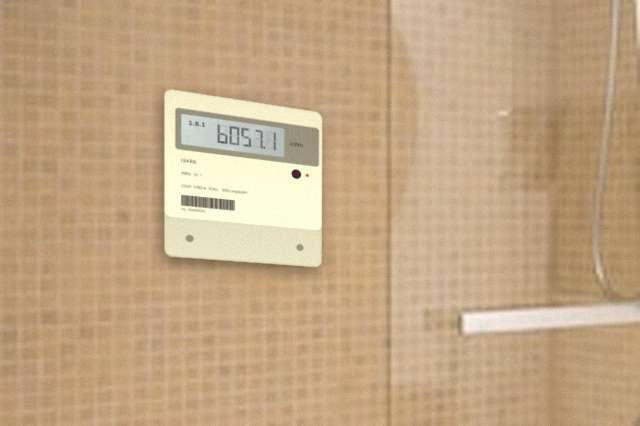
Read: value=6057.1 unit=kWh
